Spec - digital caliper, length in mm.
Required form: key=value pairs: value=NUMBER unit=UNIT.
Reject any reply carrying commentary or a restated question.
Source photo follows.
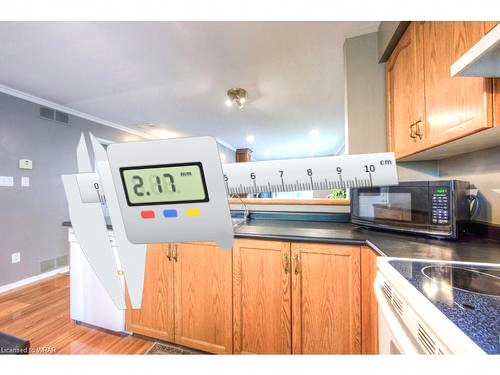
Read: value=2.17 unit=mm
